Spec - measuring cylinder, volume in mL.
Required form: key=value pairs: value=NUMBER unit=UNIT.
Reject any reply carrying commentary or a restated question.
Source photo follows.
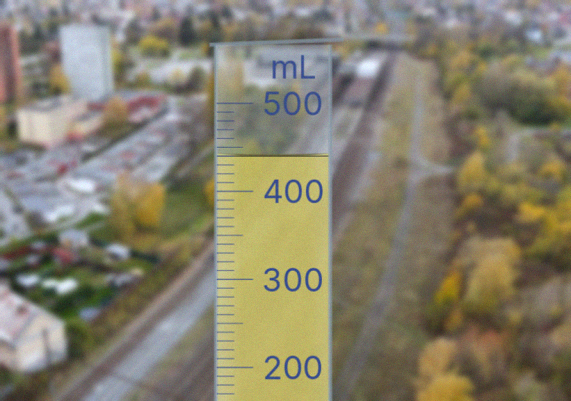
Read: value=440 unit=mL
